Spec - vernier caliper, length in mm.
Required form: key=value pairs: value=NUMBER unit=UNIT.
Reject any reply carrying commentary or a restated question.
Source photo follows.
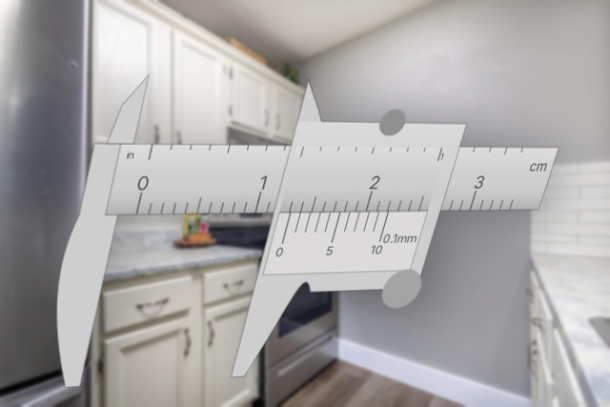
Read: value=13.1 unit=mm
